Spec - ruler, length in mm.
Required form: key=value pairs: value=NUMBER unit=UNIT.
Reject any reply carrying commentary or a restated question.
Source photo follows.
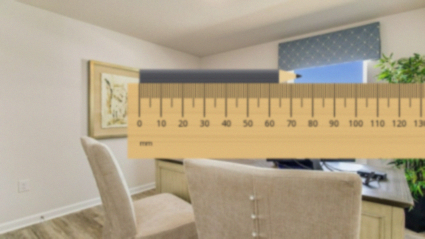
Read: value=75 unit=mm
